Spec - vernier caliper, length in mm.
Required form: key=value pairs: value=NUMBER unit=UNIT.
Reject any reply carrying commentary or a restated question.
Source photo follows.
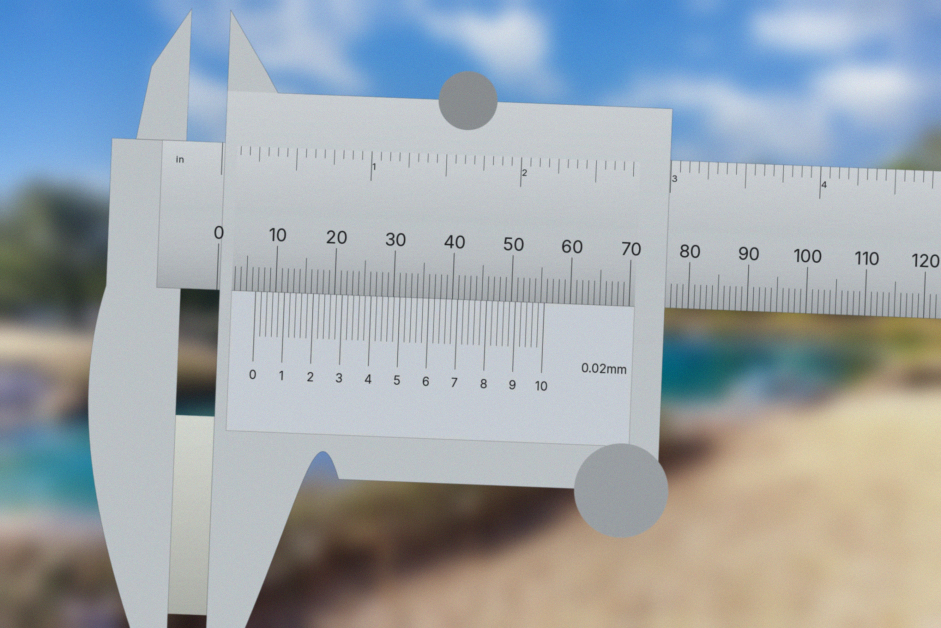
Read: value=6.6 unit=mm
